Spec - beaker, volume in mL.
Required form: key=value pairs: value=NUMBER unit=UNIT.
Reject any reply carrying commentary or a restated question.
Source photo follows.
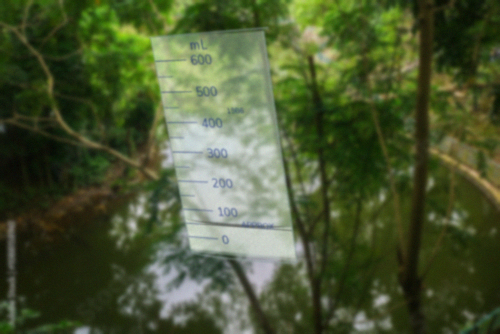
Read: value=50 unit=mL
